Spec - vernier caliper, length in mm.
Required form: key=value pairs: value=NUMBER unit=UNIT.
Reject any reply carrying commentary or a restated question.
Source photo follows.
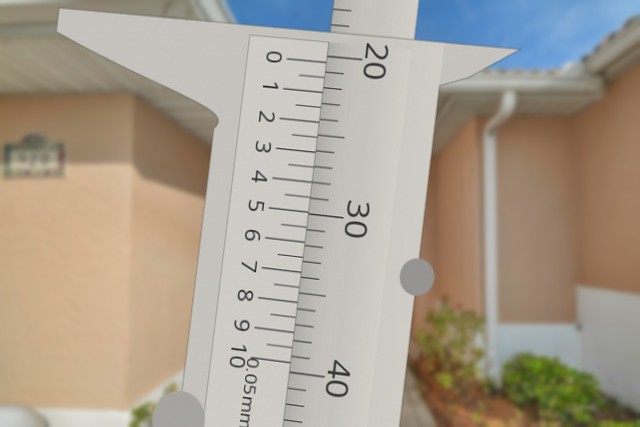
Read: value=20.4 unit=mm
